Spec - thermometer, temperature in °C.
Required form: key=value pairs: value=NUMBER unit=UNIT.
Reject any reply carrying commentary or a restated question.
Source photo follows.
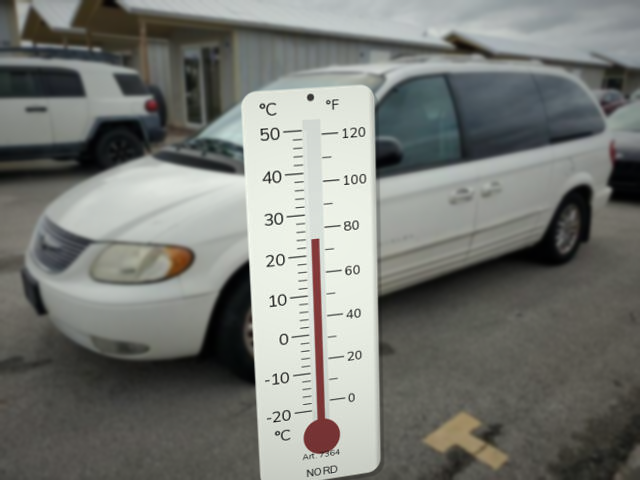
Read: value=24 unit=°C
